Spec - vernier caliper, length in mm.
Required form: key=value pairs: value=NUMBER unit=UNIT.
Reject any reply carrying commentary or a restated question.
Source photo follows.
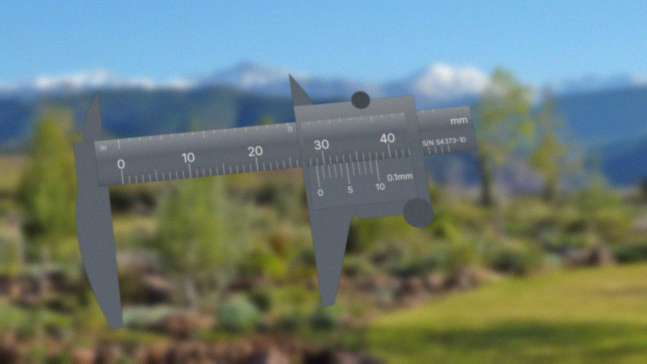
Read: value=28.8 unit=mm
